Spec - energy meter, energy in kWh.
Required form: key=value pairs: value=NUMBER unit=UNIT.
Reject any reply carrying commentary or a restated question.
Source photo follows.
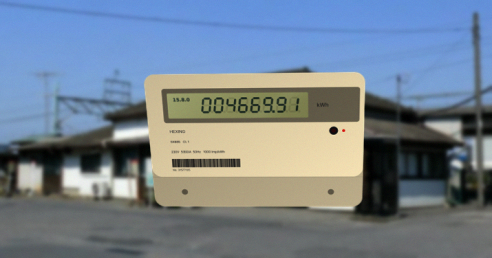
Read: value=4669.91 unit=kWh
